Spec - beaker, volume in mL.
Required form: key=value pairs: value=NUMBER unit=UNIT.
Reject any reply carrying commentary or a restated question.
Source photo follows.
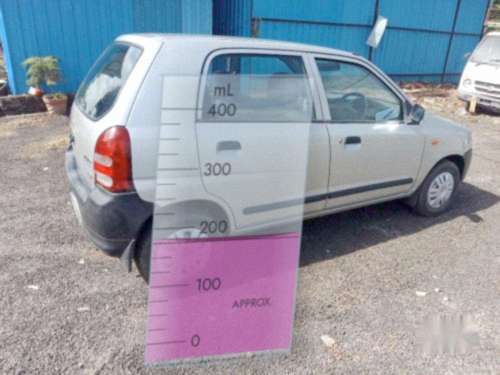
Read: value=175 unit=mL
